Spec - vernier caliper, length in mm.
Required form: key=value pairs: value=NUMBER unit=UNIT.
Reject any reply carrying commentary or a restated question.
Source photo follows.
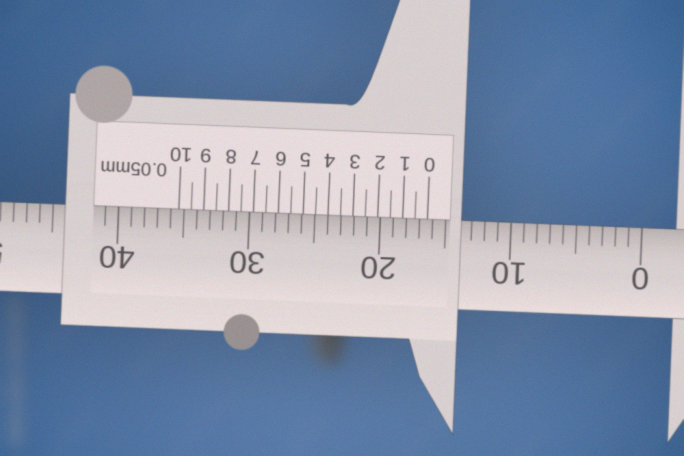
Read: value=16.4 unit=mm
